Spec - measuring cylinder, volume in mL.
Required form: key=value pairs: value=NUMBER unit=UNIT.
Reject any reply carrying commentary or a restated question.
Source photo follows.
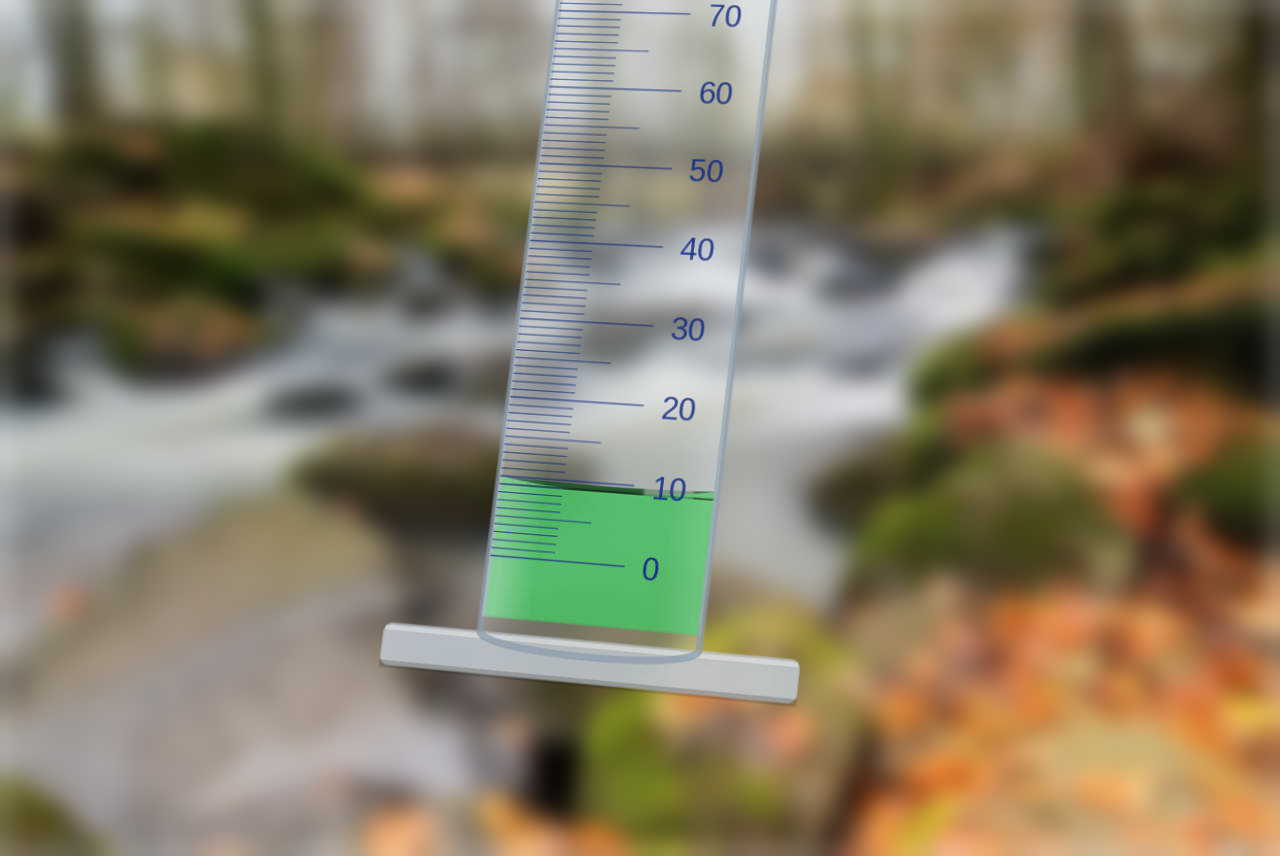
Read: value=9 unit=mL
